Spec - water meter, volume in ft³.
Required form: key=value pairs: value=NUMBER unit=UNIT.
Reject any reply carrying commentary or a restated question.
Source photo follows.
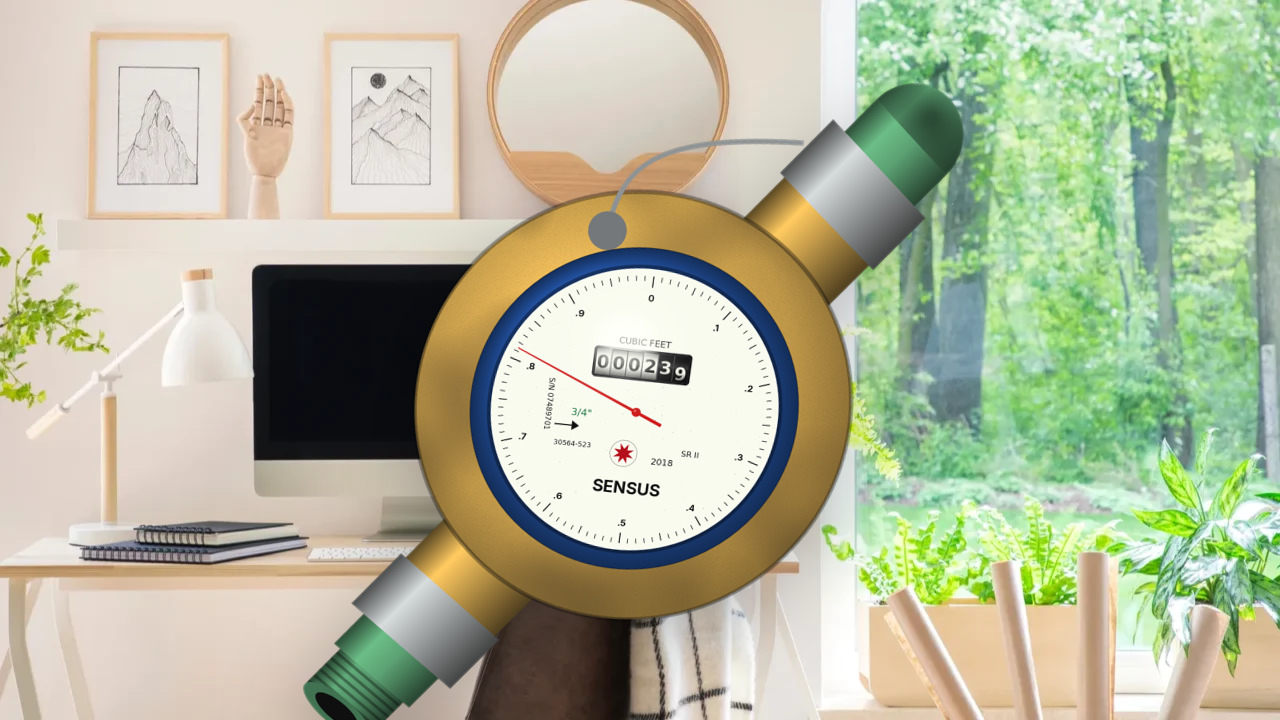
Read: value=238.81 unit=ft³
